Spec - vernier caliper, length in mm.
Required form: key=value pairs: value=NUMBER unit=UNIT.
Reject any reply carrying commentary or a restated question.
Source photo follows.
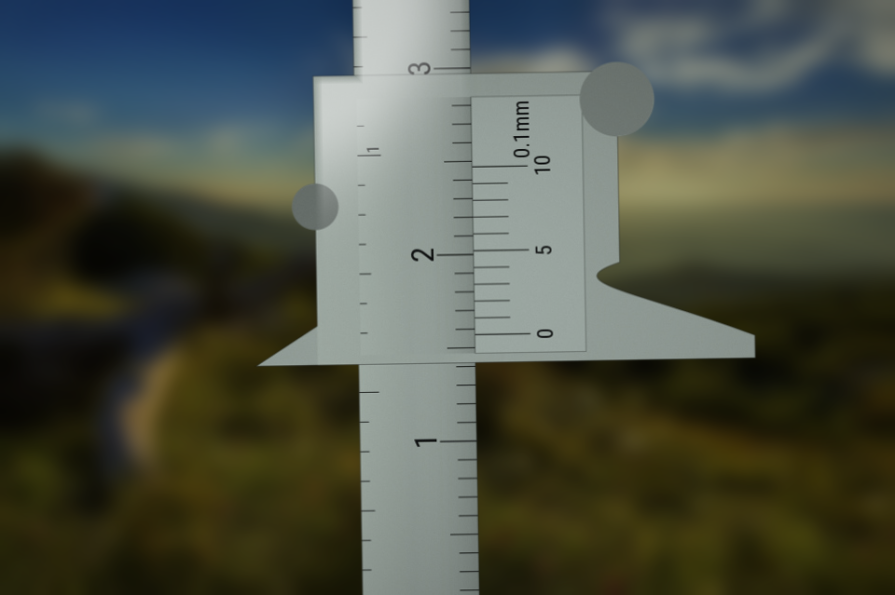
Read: value=15.7 unit=mm
